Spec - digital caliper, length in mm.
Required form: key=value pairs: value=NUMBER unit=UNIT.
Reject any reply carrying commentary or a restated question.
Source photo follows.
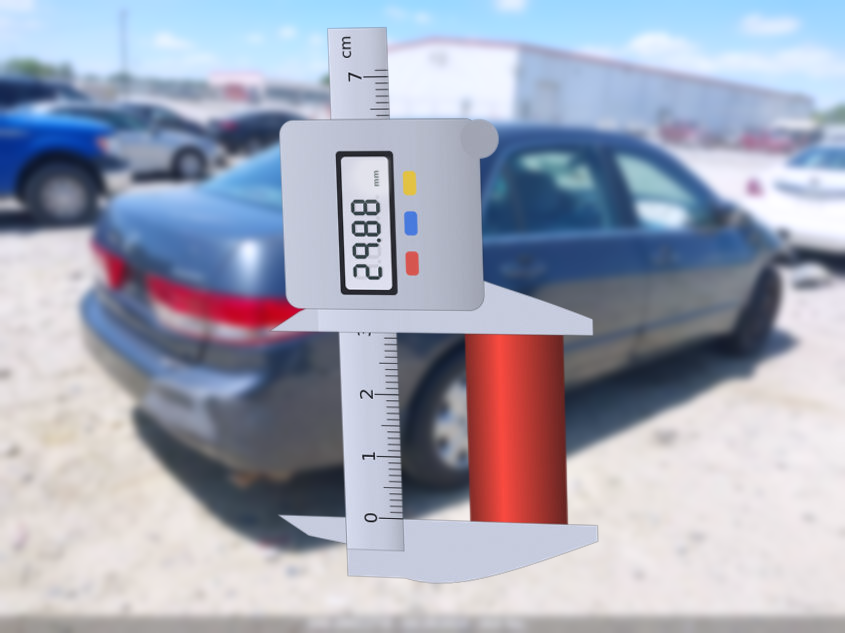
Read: value=29.88 unit=mm
